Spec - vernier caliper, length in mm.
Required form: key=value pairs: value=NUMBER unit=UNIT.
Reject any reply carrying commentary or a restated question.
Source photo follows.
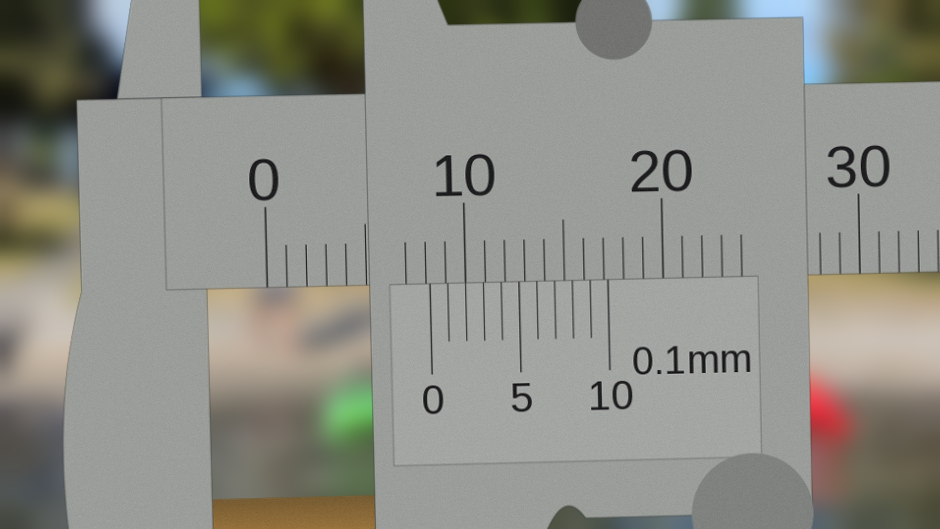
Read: value=8.2 unit=mm
